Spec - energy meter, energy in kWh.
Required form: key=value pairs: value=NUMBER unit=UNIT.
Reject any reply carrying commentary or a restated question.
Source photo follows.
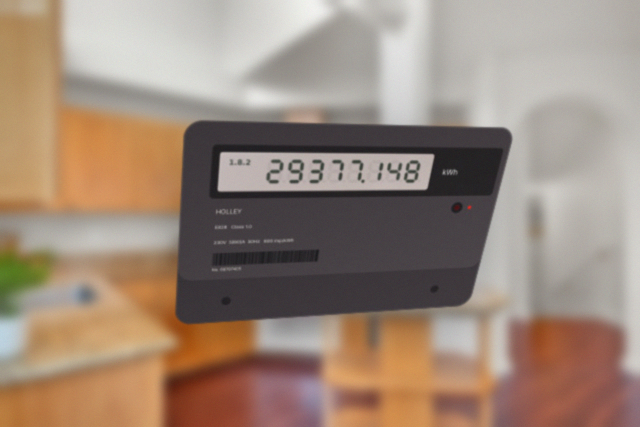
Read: value=29377.148 unit=kWh
